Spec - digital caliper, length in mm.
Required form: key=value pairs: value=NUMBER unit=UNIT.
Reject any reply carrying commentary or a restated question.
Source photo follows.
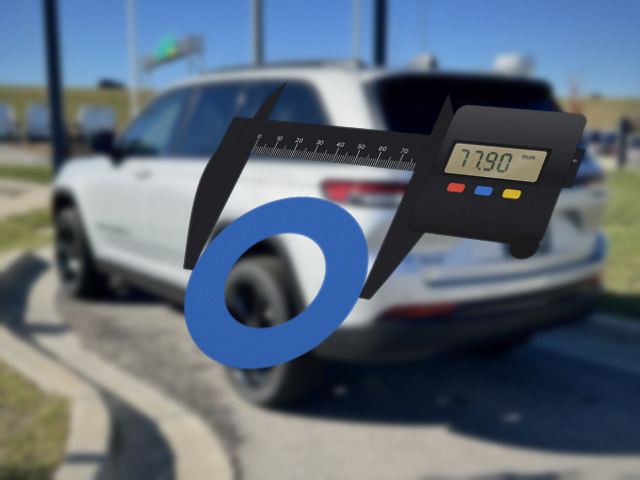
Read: value=77.90 unit=mm
